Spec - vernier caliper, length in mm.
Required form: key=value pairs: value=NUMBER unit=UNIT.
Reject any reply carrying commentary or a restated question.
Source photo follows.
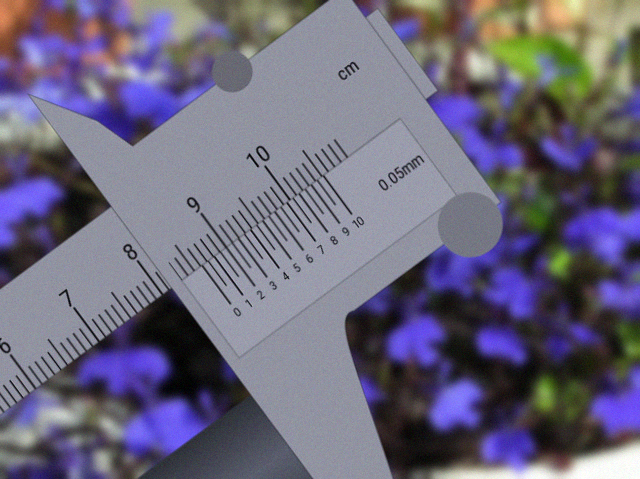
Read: value=86.2 unit=mm
